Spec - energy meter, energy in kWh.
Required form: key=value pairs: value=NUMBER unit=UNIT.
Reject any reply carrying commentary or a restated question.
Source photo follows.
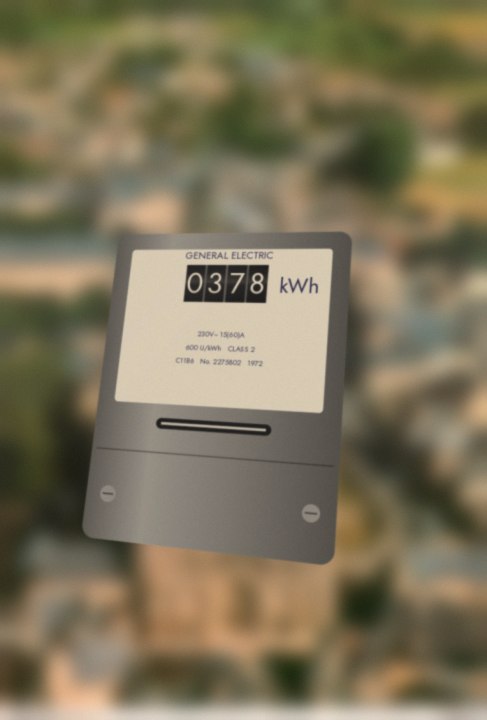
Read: value=378 unit=kWh
